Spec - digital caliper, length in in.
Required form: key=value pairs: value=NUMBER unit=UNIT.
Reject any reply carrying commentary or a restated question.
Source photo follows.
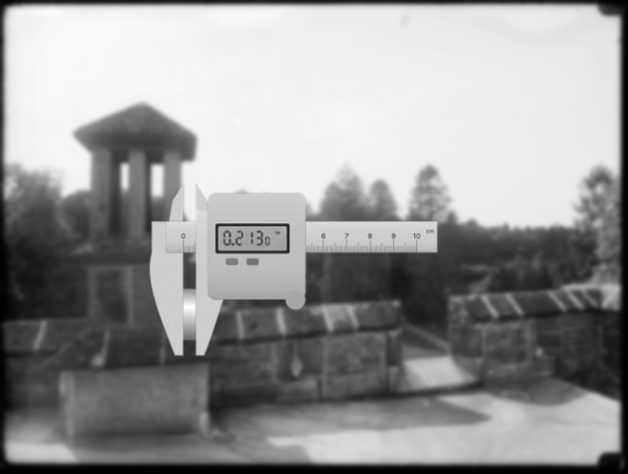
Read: value=0.2130 unit=in
